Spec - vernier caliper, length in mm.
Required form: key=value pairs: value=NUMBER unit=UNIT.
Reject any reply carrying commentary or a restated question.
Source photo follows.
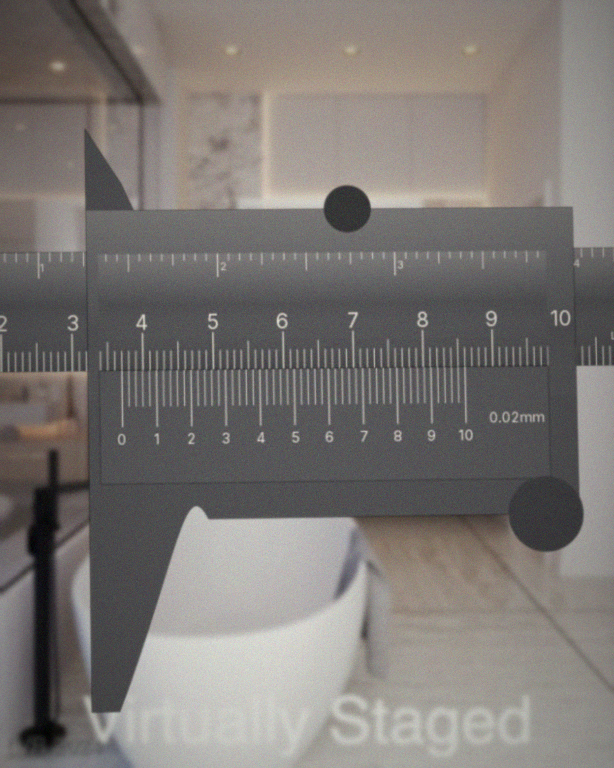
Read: value=37.0 unit=mm
